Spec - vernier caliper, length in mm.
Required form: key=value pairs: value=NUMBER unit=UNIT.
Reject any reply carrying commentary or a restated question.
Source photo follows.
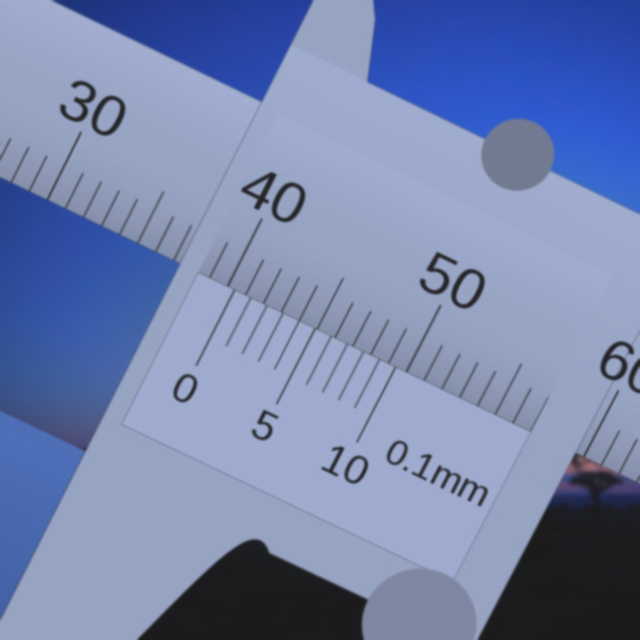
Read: value=40.4 unit=mm
